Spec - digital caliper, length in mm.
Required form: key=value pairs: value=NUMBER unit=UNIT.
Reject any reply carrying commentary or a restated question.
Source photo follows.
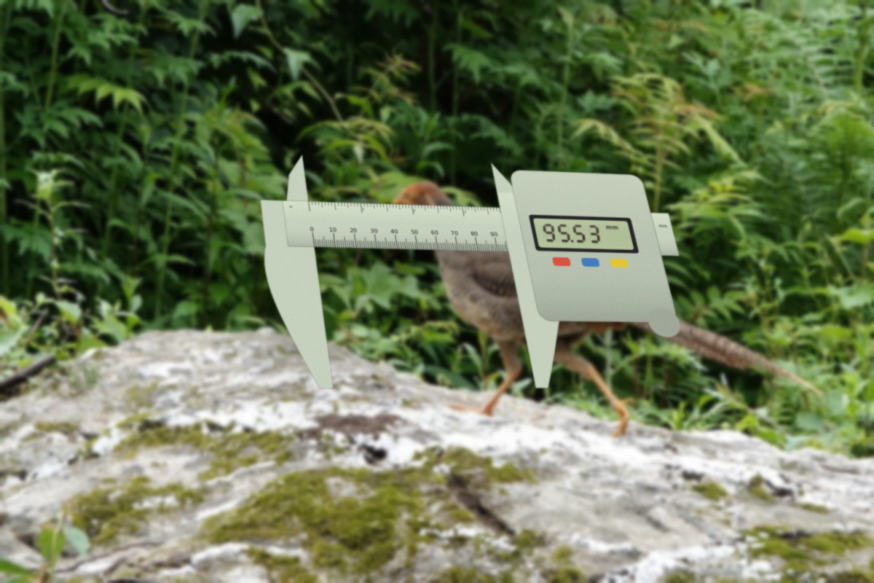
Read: value=95.53 unit=mm
